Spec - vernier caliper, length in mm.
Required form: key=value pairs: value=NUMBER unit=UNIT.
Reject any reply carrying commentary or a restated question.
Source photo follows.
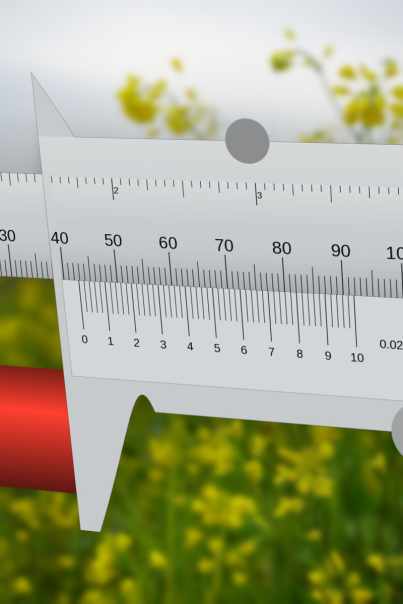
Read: value=42.8 unit=mm
